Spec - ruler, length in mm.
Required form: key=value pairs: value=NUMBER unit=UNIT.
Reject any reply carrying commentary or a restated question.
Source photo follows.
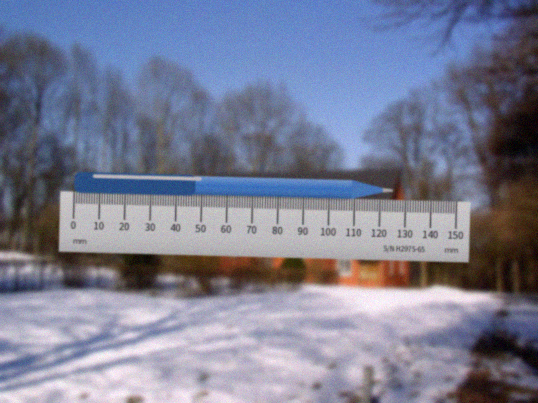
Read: value=125 unit=mm
